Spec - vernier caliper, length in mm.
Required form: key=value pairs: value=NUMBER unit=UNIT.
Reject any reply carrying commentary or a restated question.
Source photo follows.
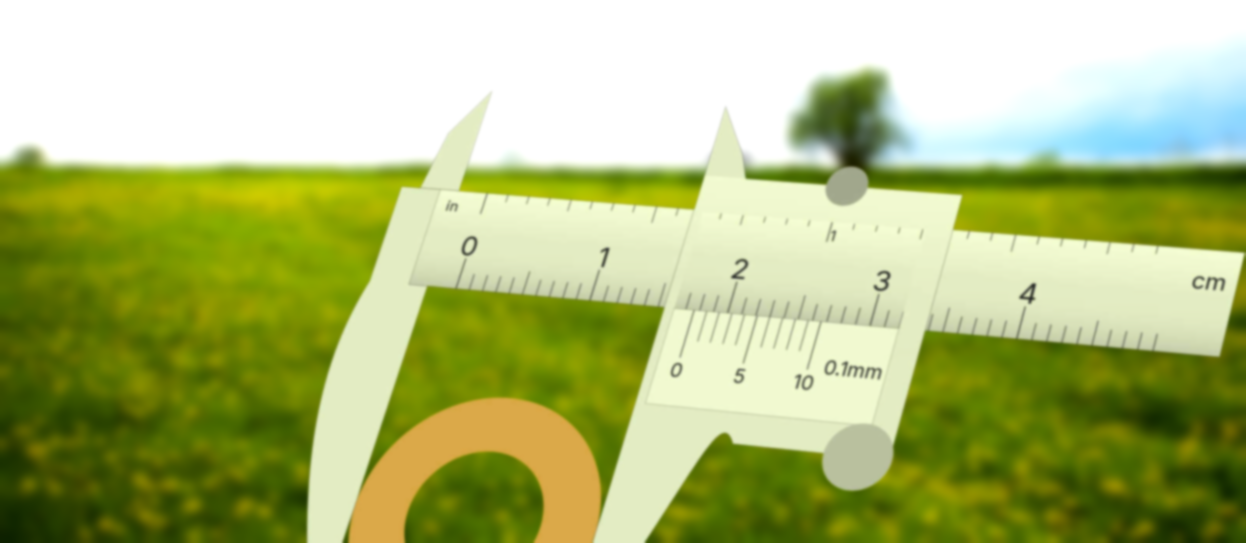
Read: value=17.6 unit=mm
